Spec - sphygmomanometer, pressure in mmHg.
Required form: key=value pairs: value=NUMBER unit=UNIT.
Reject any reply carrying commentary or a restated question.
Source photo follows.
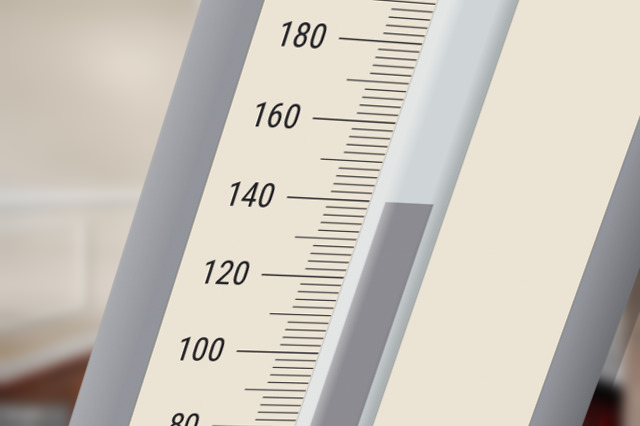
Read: value=140 unit=mmHg
